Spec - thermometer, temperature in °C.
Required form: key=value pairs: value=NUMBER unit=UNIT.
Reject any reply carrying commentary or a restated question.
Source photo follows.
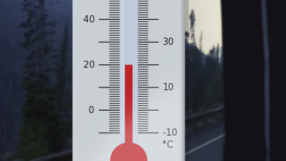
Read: value=20 unit=°C
